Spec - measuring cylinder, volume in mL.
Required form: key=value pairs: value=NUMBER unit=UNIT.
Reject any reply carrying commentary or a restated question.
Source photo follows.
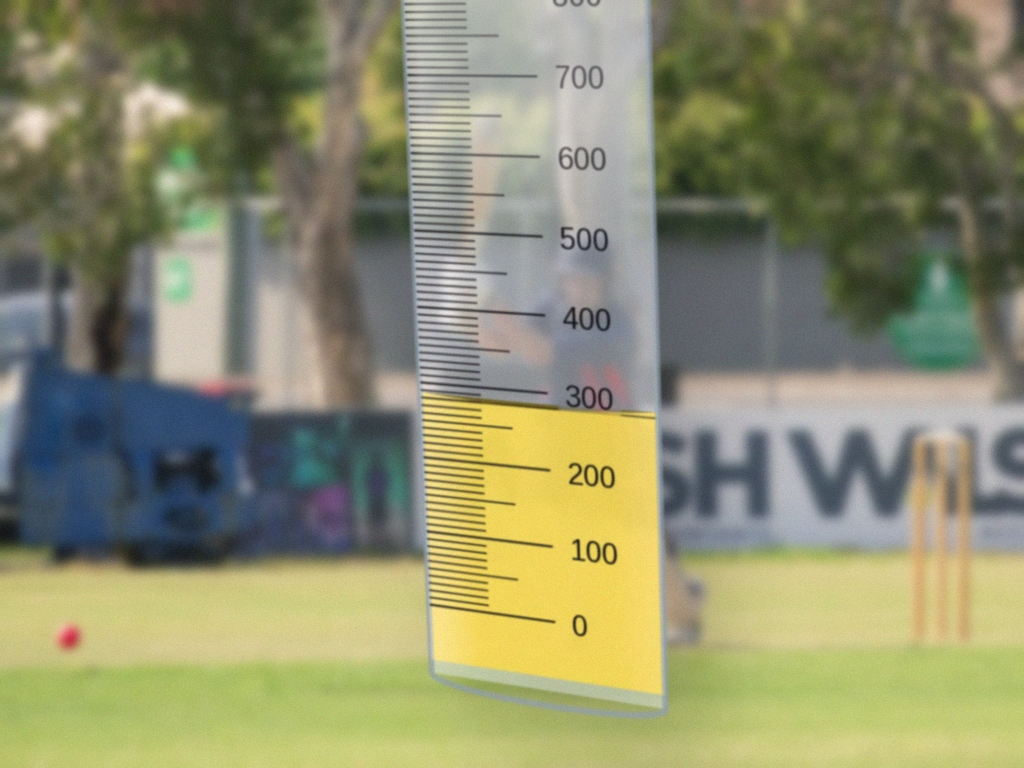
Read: value=280 unit=mL
